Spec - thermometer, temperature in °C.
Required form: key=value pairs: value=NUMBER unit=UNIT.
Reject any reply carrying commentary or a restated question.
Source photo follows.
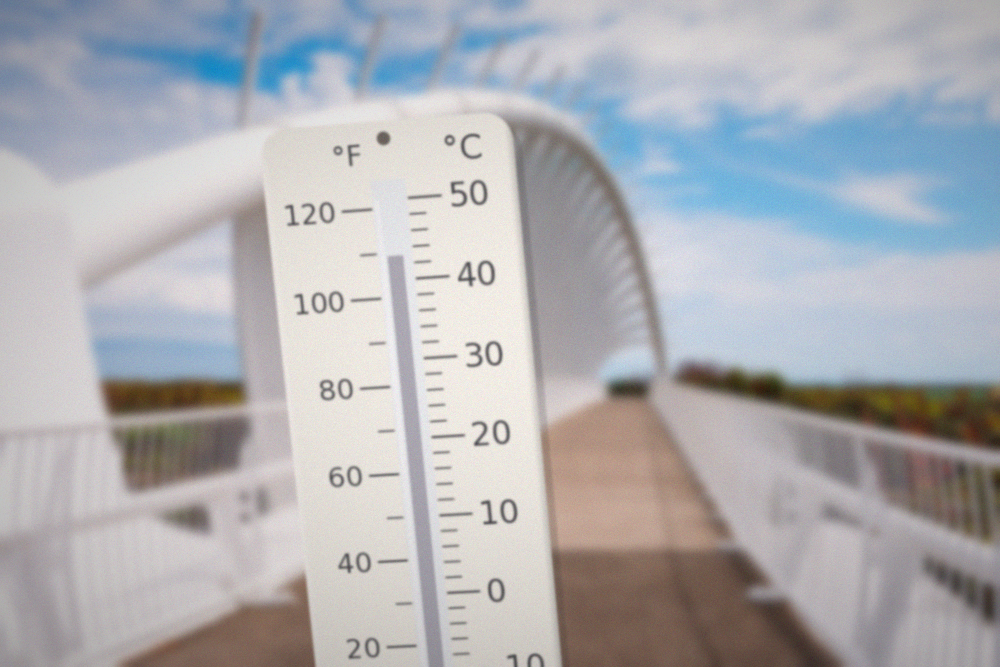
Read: value=43 unit=°C
